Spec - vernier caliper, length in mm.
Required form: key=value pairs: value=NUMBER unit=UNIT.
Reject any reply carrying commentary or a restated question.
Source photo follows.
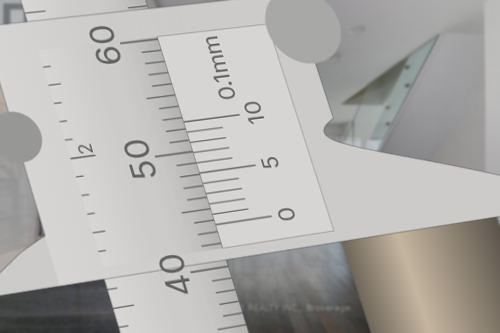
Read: value=43.6 unit=mm
